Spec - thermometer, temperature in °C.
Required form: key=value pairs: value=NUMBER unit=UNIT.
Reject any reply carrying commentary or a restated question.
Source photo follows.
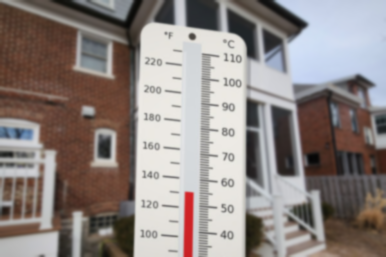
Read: value=55 unit=°C
